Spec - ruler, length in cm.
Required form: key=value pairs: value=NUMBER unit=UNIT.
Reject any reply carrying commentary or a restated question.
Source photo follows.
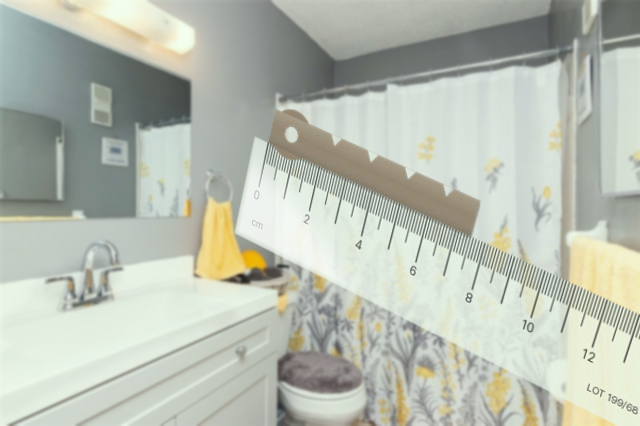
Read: value=7.5 unit=cm
